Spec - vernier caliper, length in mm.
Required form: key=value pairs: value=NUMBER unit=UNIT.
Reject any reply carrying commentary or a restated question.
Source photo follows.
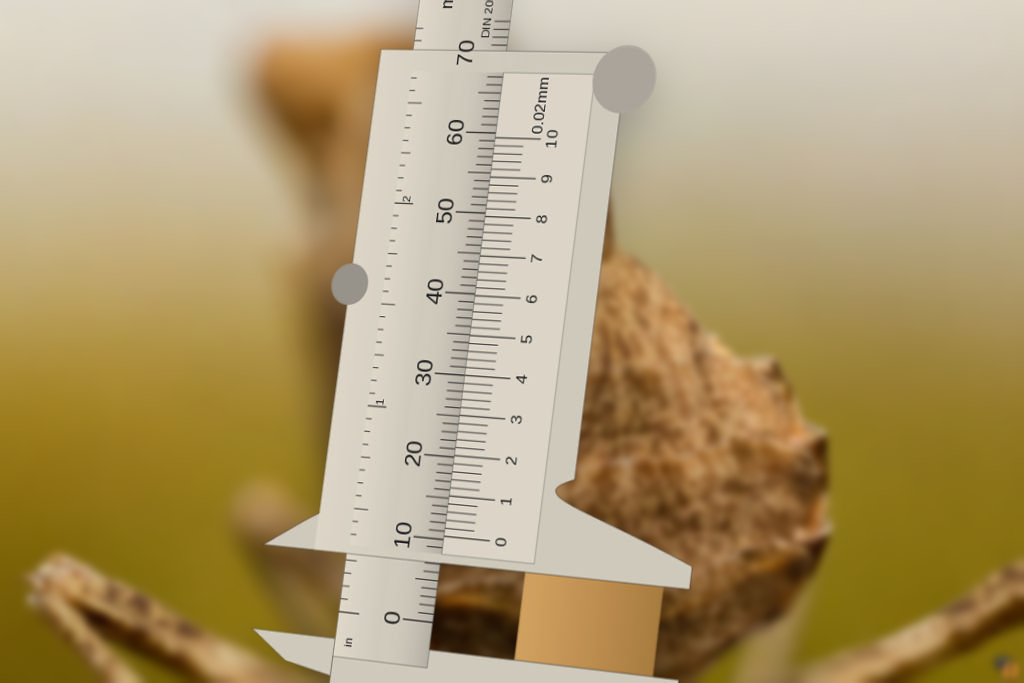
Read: value=10.4 unit=mm
